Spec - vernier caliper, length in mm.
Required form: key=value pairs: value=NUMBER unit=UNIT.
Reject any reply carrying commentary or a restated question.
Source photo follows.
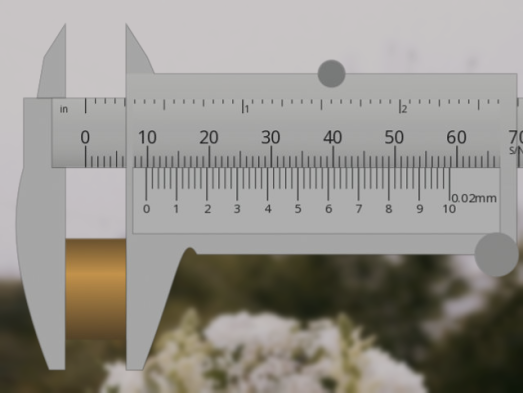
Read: value=9.8 unit=mm
